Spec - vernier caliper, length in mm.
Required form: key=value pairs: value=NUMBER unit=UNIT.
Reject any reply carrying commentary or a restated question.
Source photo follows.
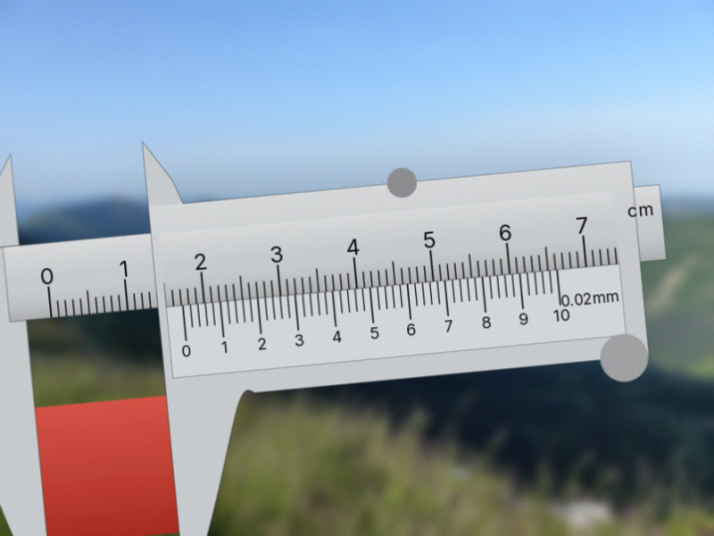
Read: value=17.2 unit=mm
